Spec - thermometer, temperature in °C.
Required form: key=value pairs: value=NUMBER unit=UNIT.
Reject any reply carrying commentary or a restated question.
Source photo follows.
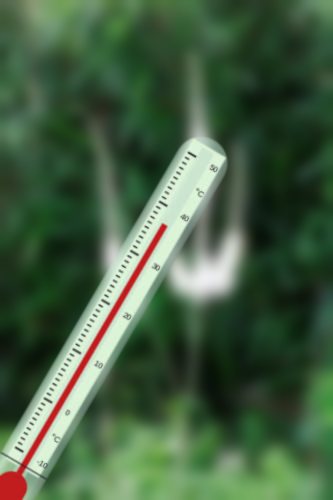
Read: value=37 unit=°C
